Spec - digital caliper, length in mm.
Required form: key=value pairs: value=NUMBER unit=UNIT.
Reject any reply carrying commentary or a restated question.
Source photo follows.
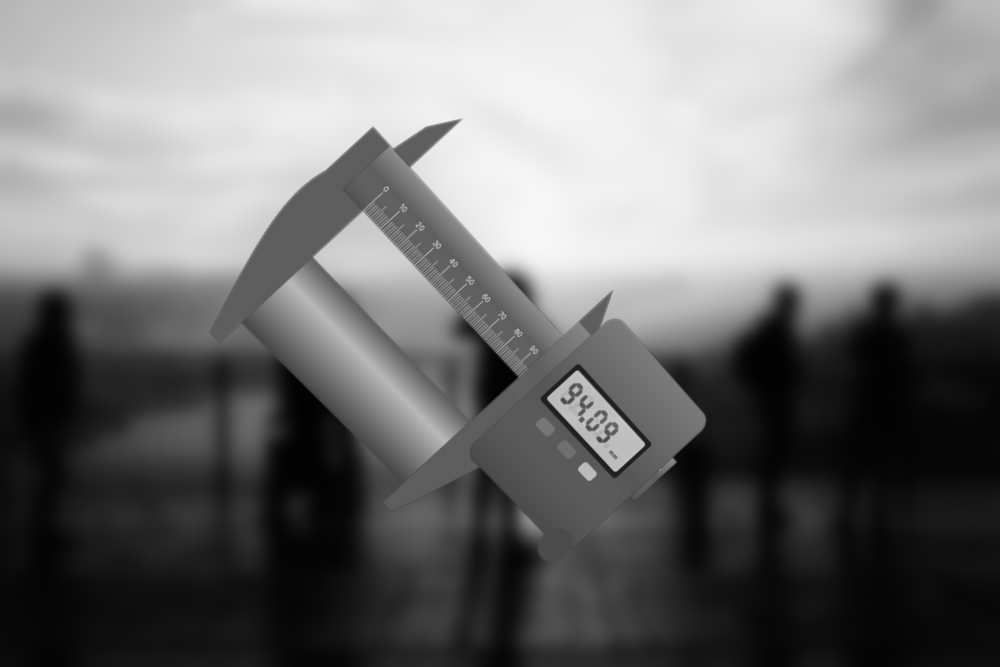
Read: value=94.09 unit=mm
